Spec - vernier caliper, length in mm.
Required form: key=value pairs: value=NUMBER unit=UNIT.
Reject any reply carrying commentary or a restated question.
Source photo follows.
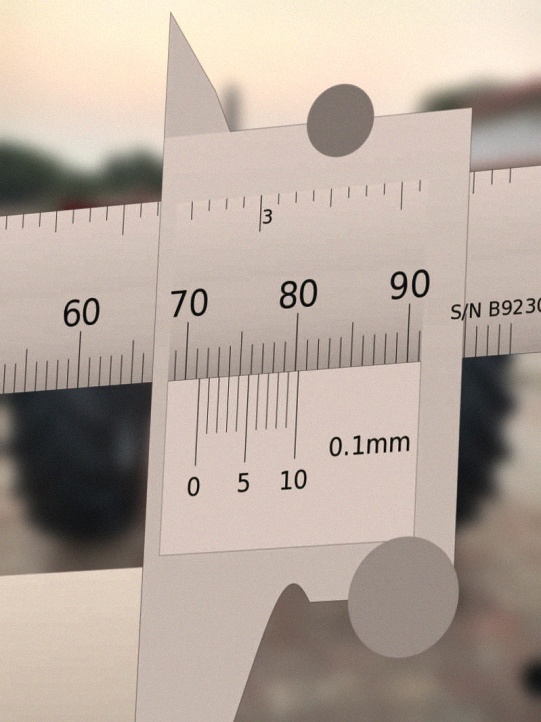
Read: value=71.3 unit=mm
